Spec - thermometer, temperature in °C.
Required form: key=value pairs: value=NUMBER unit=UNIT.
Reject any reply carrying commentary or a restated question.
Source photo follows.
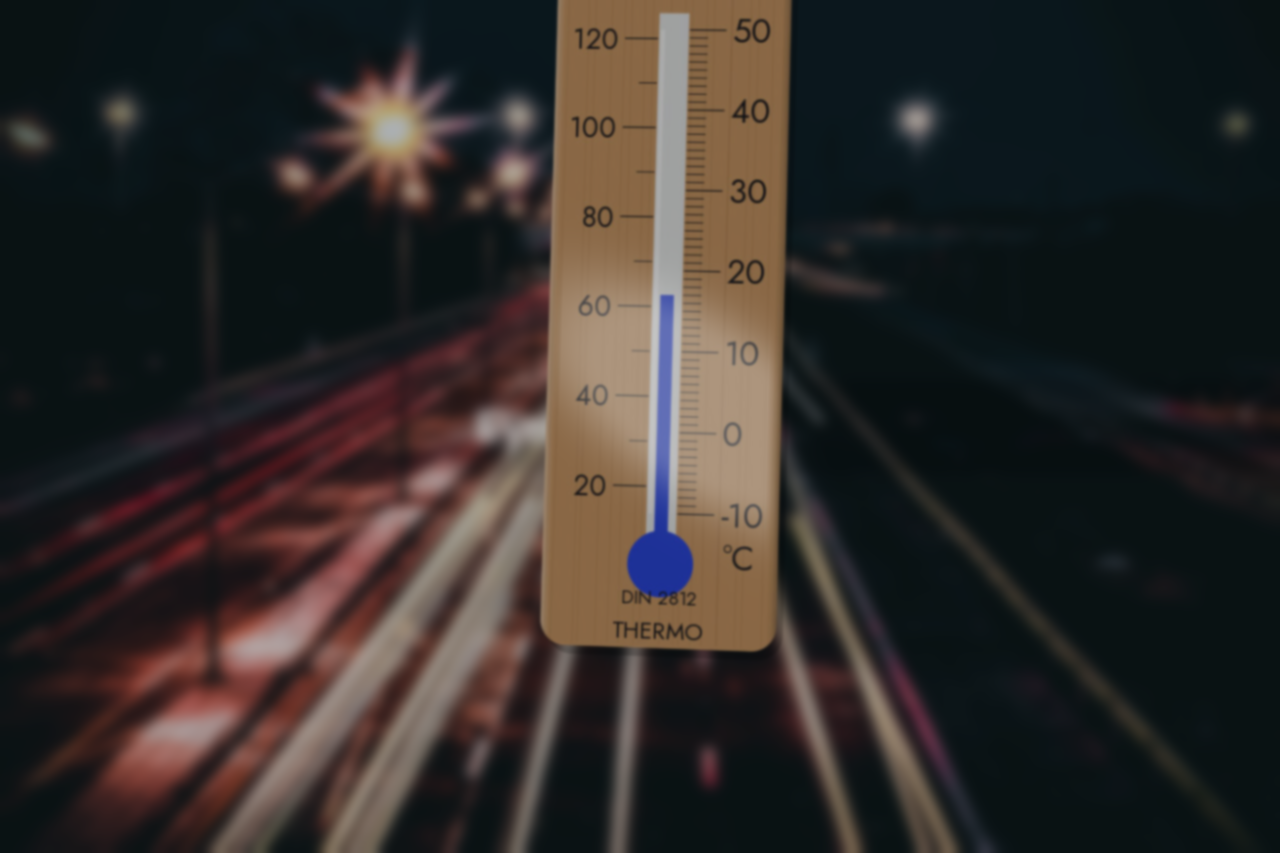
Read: value=17 unit=°C
